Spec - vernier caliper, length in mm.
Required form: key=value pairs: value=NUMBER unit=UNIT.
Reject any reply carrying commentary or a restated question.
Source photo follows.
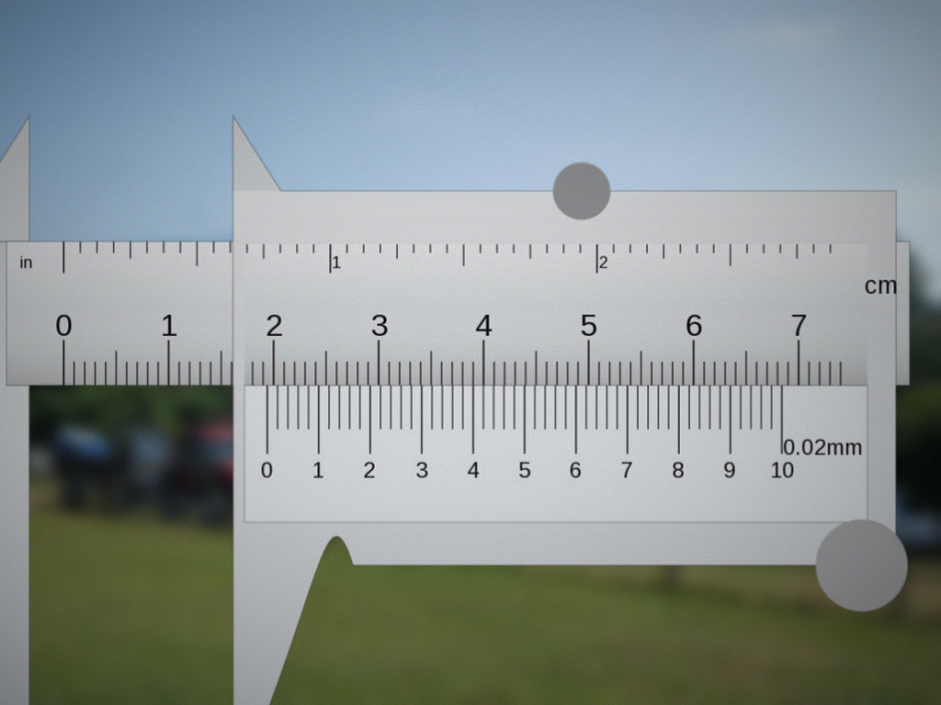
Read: value=19.4 unit=mm
